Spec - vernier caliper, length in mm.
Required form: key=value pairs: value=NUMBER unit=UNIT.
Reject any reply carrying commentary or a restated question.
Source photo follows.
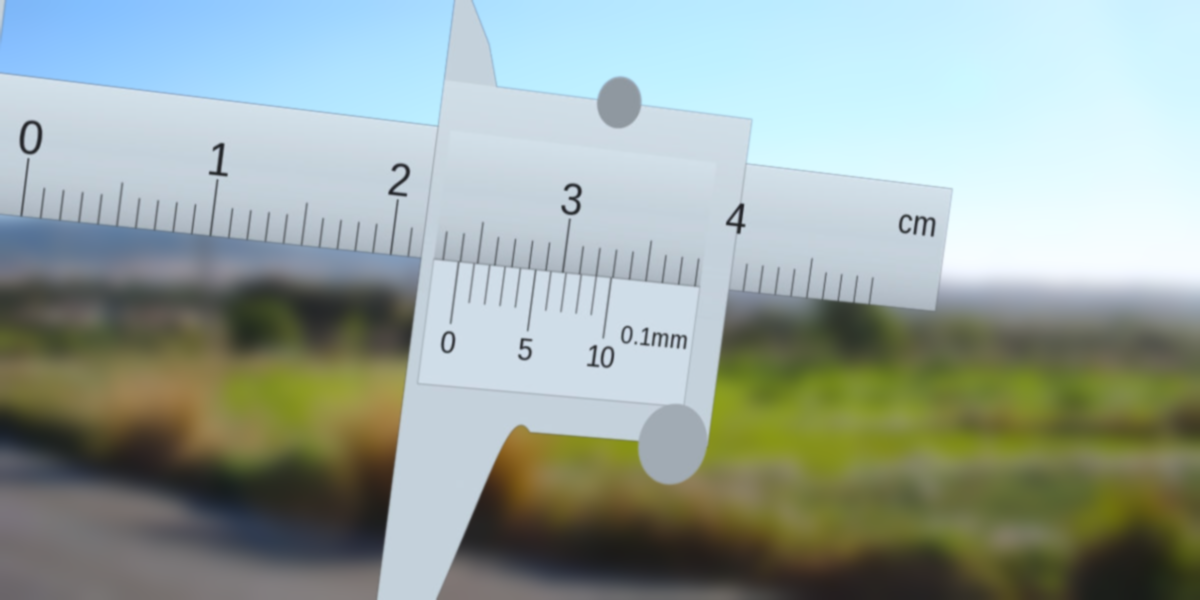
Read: value=23.9 unit=mm
